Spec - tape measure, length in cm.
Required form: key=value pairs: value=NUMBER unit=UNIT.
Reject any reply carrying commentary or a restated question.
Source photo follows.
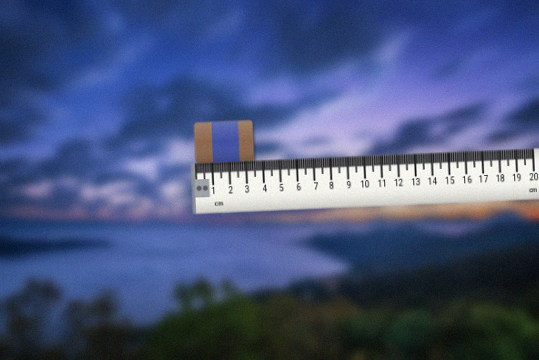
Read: value=3.5 unit=cm
